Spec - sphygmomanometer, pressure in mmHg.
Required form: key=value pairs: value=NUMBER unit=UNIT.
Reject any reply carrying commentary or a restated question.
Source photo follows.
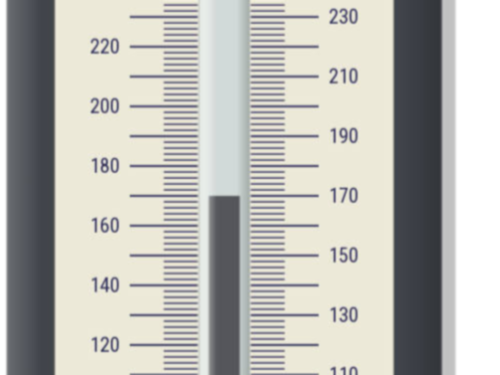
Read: value=170 unit=mmHg
